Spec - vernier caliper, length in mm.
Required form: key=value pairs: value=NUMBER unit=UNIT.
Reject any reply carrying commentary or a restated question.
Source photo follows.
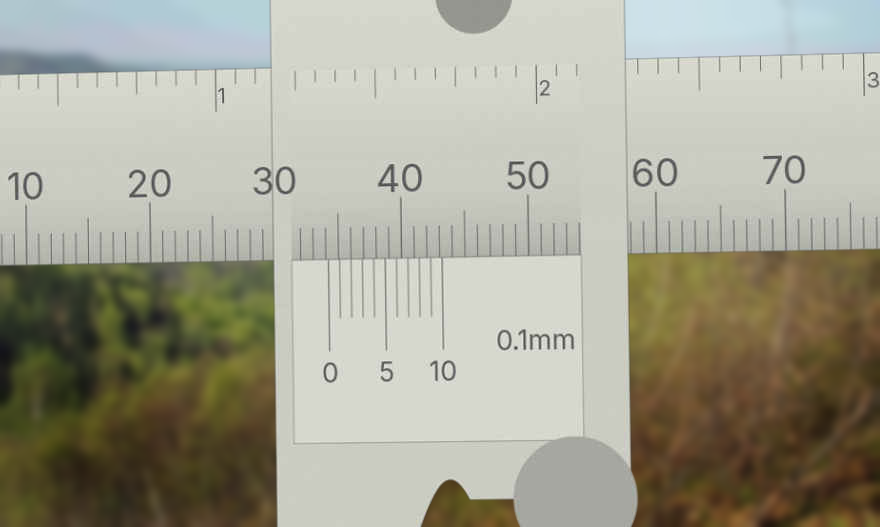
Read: value=34.2 unit=mm
